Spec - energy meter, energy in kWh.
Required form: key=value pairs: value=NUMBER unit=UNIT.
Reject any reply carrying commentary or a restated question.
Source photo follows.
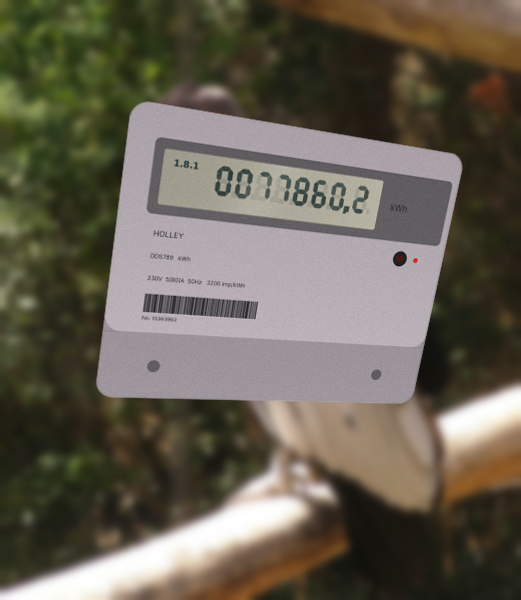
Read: value=77860.2 unit=kWh
